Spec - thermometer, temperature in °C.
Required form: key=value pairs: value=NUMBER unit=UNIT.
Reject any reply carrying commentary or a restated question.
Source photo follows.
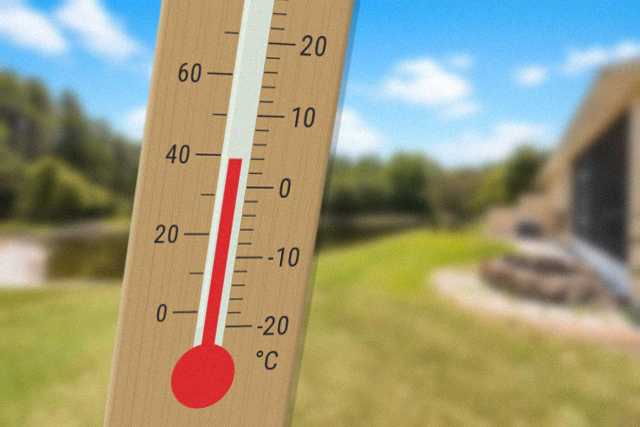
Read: value=4 unit=°C
